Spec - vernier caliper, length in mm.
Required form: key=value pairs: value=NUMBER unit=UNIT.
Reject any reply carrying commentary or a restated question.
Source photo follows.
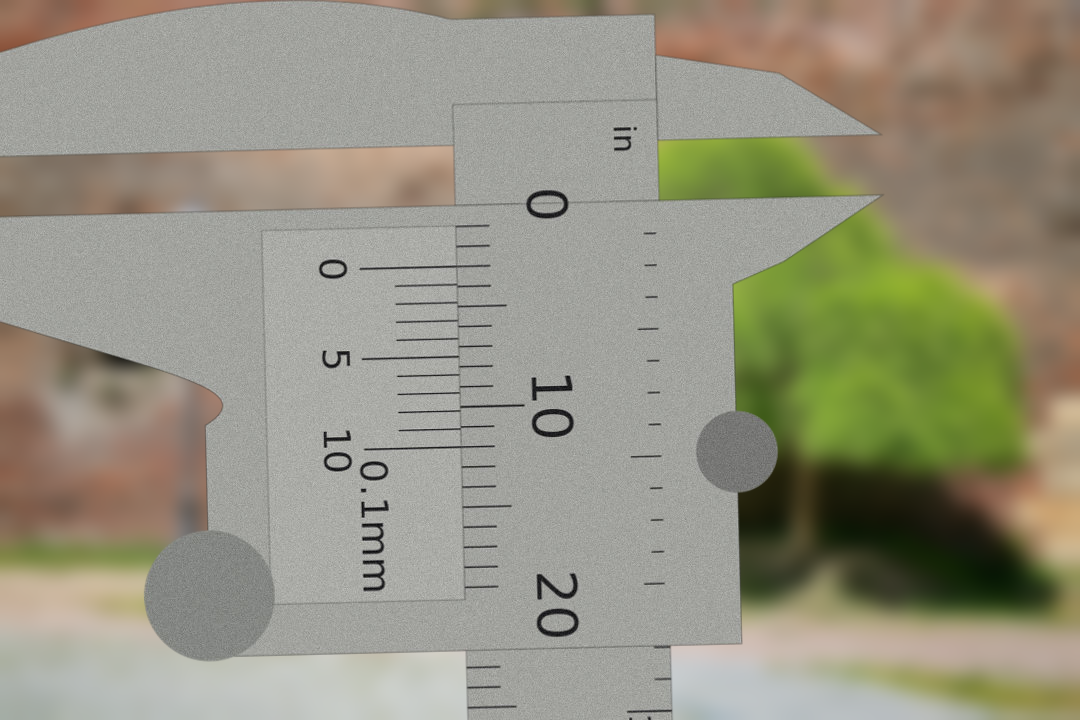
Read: value=3.0 unit=mm
